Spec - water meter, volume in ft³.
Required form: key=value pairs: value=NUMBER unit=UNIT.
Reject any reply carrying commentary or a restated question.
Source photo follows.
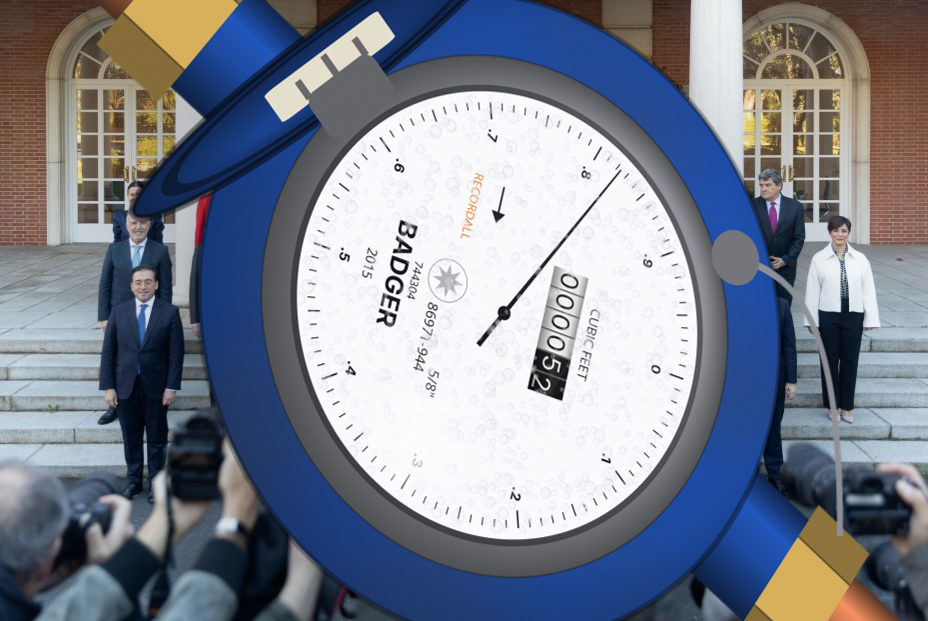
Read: value=51.82 unit=ft³
